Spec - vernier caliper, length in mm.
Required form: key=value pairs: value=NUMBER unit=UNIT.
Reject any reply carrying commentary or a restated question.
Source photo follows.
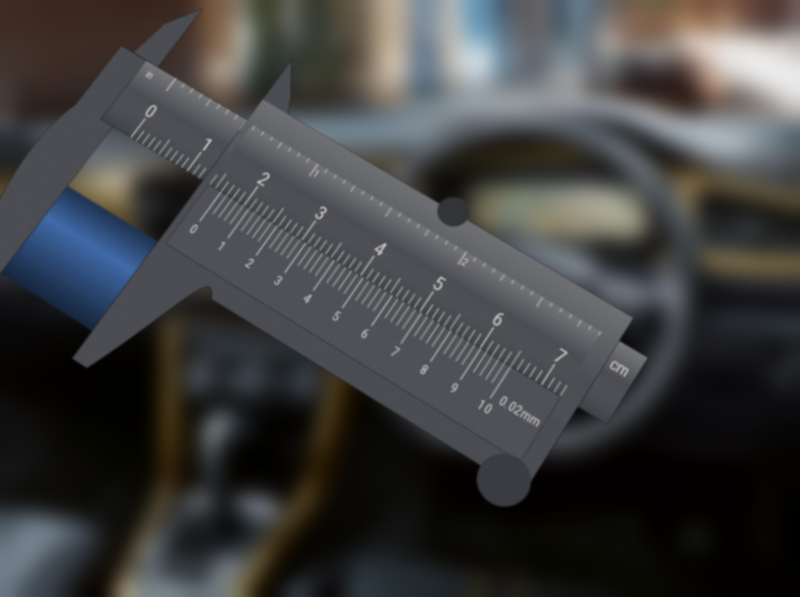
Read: value=16.0 unit=mm
